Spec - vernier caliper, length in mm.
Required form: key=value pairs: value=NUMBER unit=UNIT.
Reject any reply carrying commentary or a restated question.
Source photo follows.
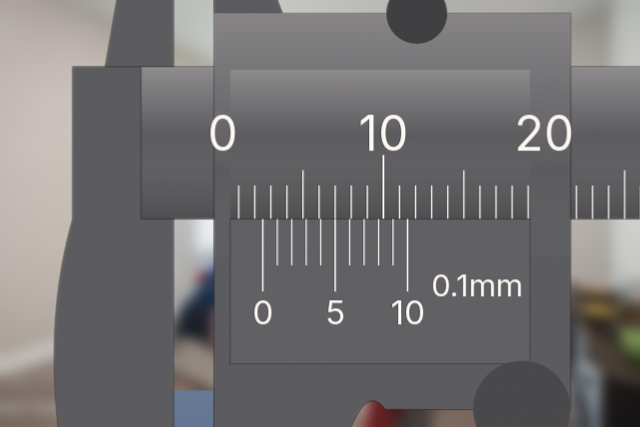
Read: value=2.5 unit=mm
